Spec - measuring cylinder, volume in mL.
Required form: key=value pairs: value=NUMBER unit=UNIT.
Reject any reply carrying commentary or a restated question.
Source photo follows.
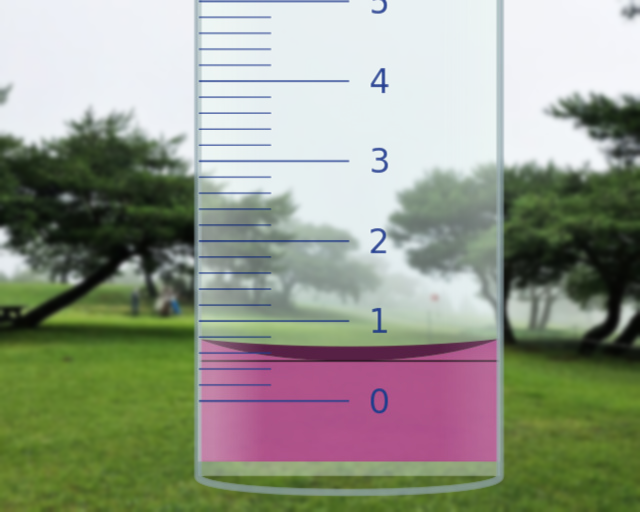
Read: value=0.5 unit=mL
